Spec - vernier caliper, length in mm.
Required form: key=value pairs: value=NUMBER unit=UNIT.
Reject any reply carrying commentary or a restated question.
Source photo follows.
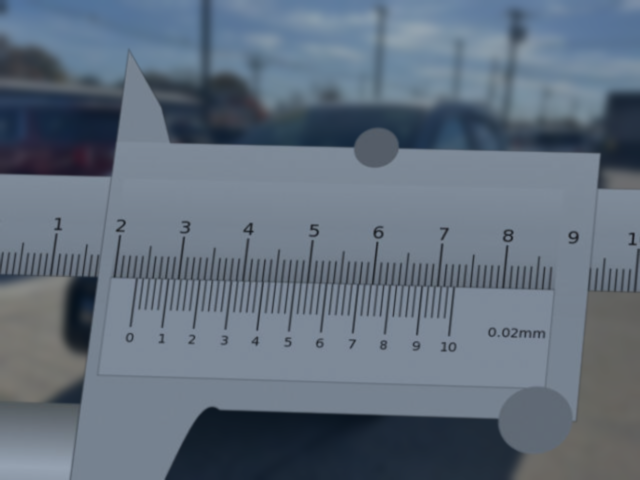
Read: value=23.5 unit=mm
